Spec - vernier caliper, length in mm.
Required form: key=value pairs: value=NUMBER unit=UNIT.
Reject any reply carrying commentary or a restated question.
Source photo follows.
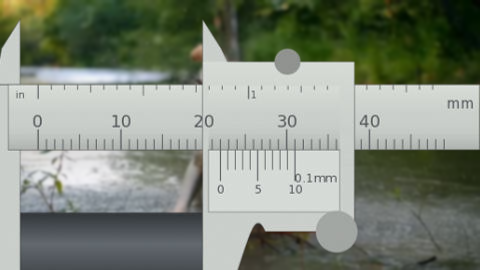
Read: value=22.0 unit=mm
